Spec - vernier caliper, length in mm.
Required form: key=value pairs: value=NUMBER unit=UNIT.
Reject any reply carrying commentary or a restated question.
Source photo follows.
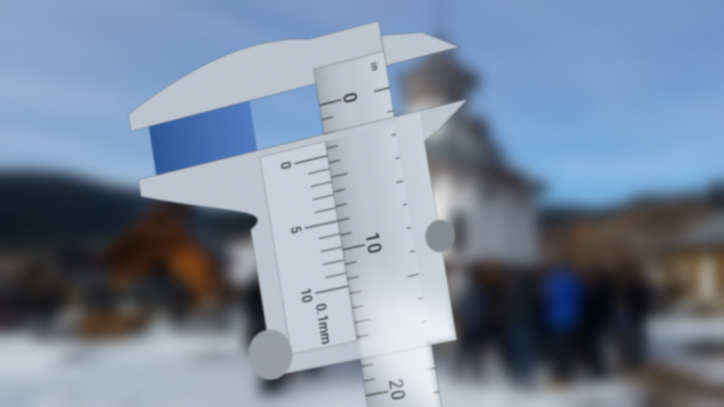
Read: value=3.5 unit=mm
